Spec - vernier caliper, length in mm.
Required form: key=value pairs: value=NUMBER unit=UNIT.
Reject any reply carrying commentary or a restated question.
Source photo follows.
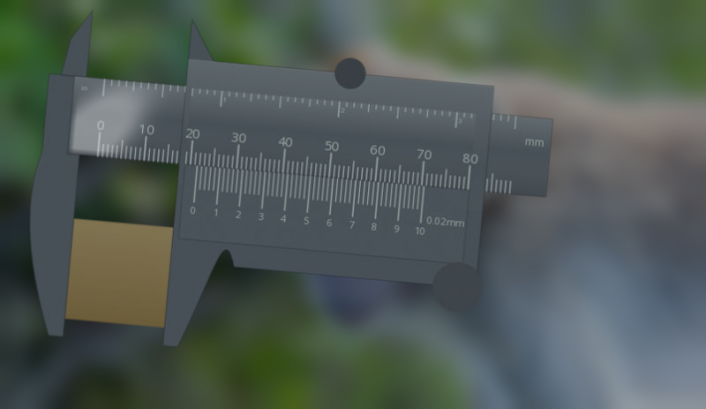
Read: value=21.5 unit=mm
